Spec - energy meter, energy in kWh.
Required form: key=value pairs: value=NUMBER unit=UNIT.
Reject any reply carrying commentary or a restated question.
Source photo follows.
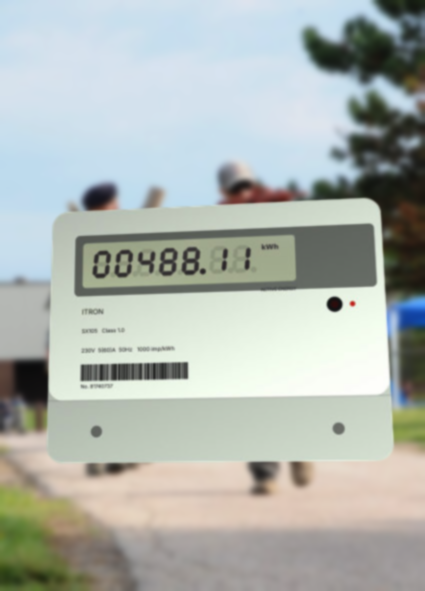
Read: value=488.11 unit=kWh
